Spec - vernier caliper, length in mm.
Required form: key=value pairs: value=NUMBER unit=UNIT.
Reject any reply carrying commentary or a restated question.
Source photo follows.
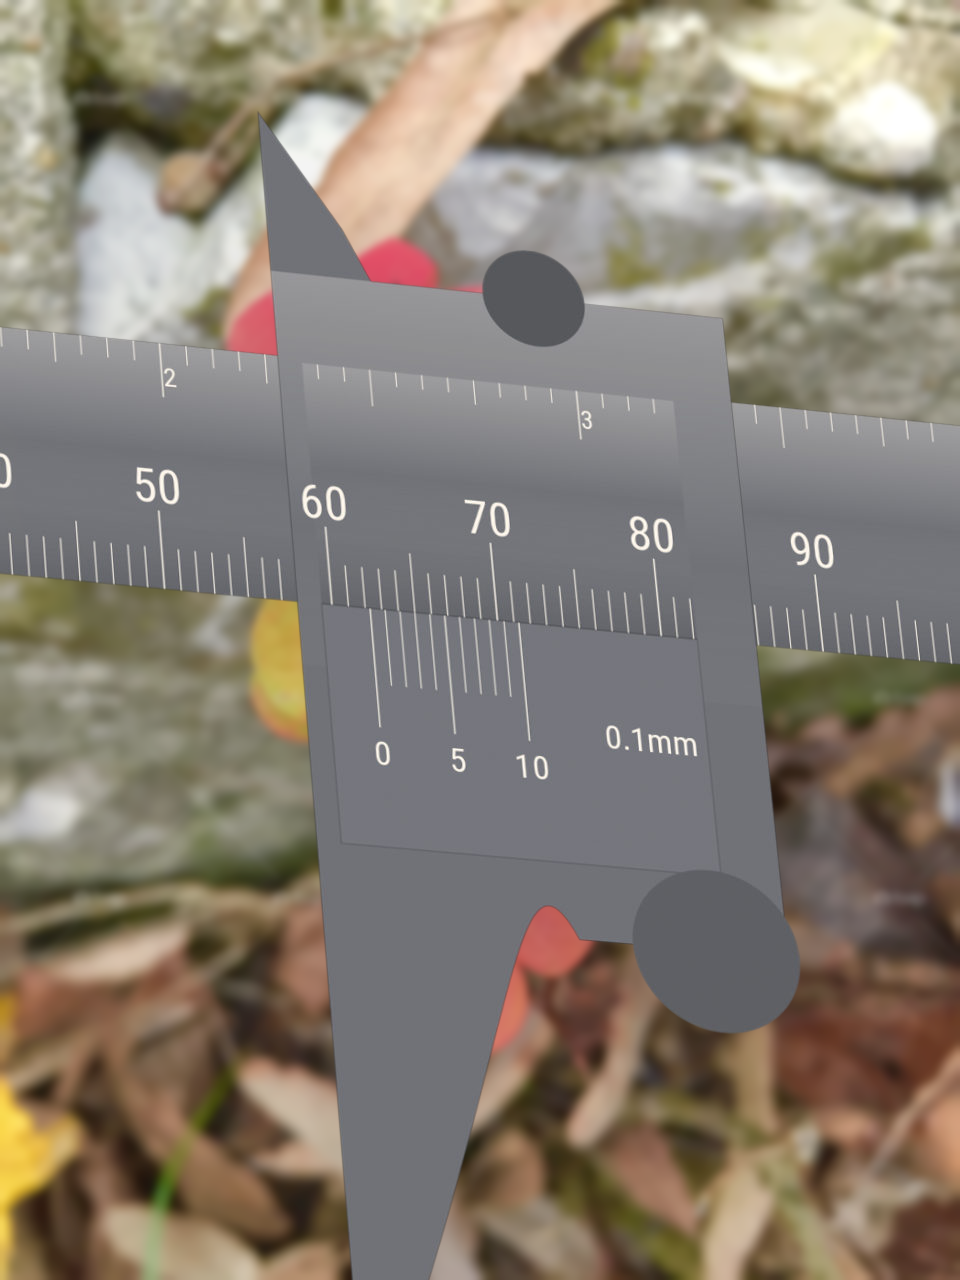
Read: value=62.3 unit=mm
